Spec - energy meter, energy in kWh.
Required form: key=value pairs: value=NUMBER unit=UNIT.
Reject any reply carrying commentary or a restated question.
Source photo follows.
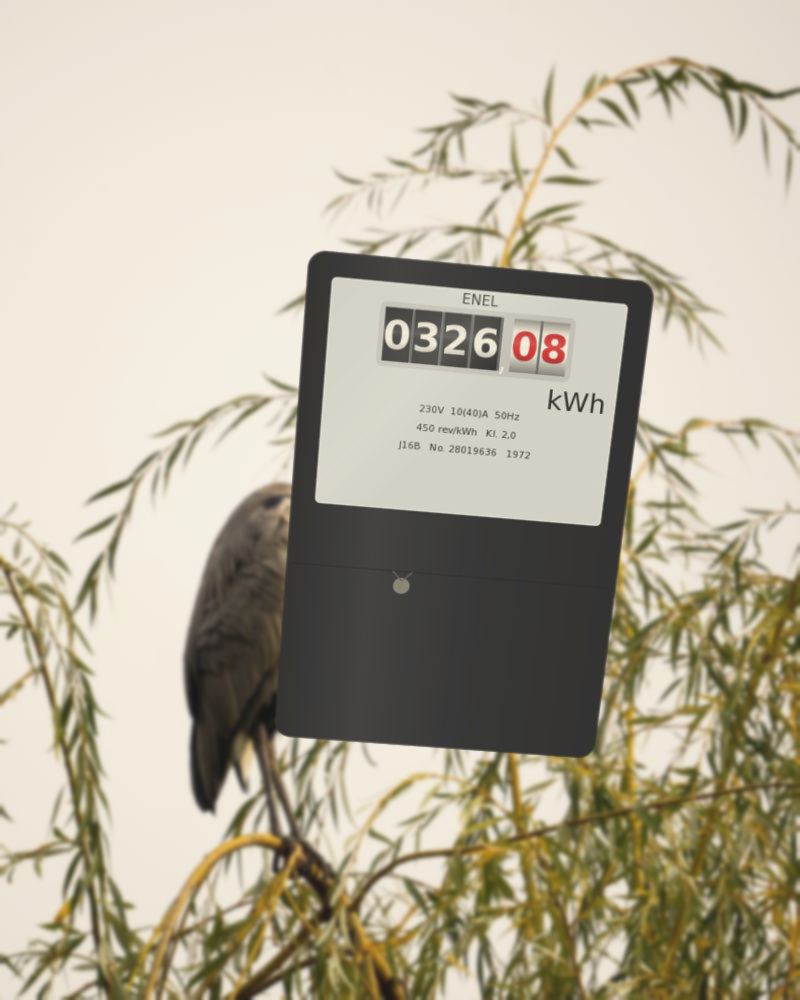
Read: value=326.08 unit=kWh
